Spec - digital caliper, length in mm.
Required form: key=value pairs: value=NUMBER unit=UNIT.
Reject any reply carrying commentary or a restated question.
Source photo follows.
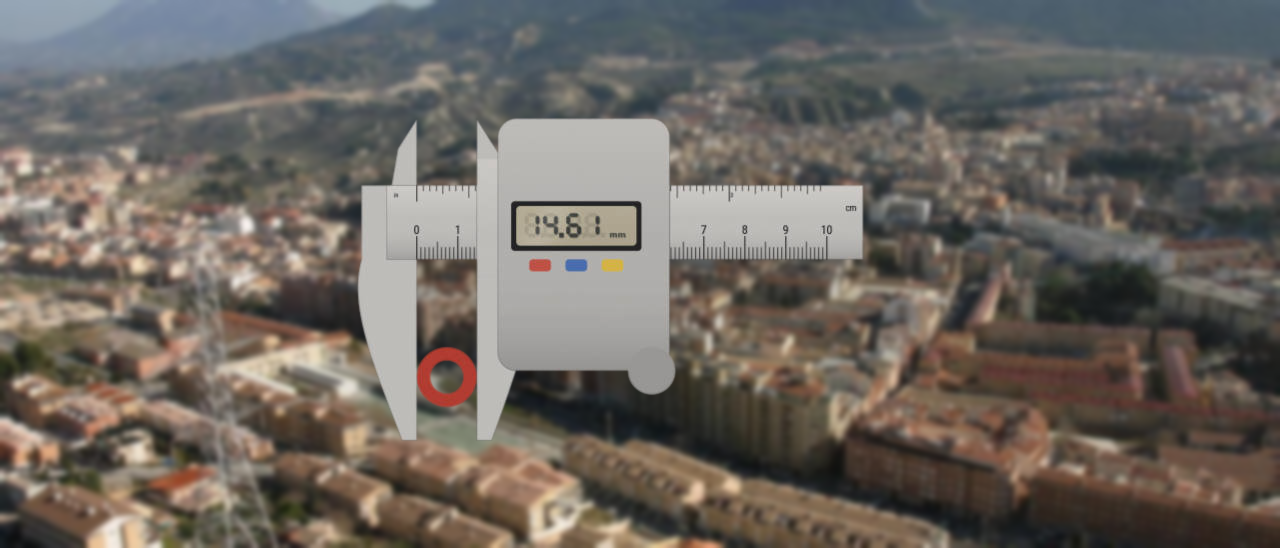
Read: value=14.61 unit=mm
